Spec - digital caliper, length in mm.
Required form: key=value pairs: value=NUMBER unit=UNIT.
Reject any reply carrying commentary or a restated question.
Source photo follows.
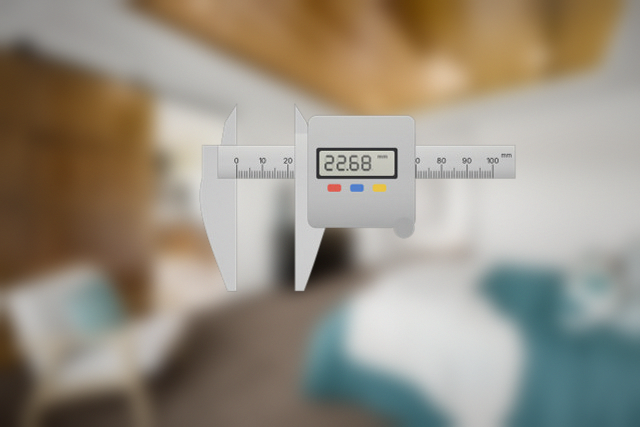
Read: value=22.68 unit=mm
